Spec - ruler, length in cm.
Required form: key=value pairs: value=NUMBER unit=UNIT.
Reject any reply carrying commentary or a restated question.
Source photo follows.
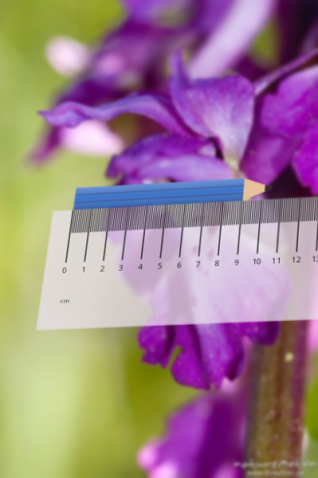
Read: value=10.5 unit=cm
